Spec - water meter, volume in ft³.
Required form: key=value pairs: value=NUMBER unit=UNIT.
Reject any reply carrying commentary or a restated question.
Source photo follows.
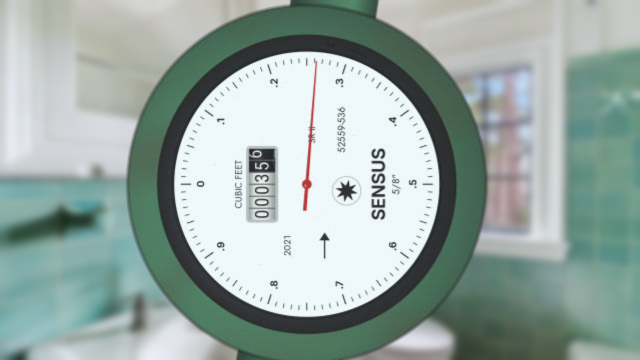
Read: value=356.26 unit=ft³
